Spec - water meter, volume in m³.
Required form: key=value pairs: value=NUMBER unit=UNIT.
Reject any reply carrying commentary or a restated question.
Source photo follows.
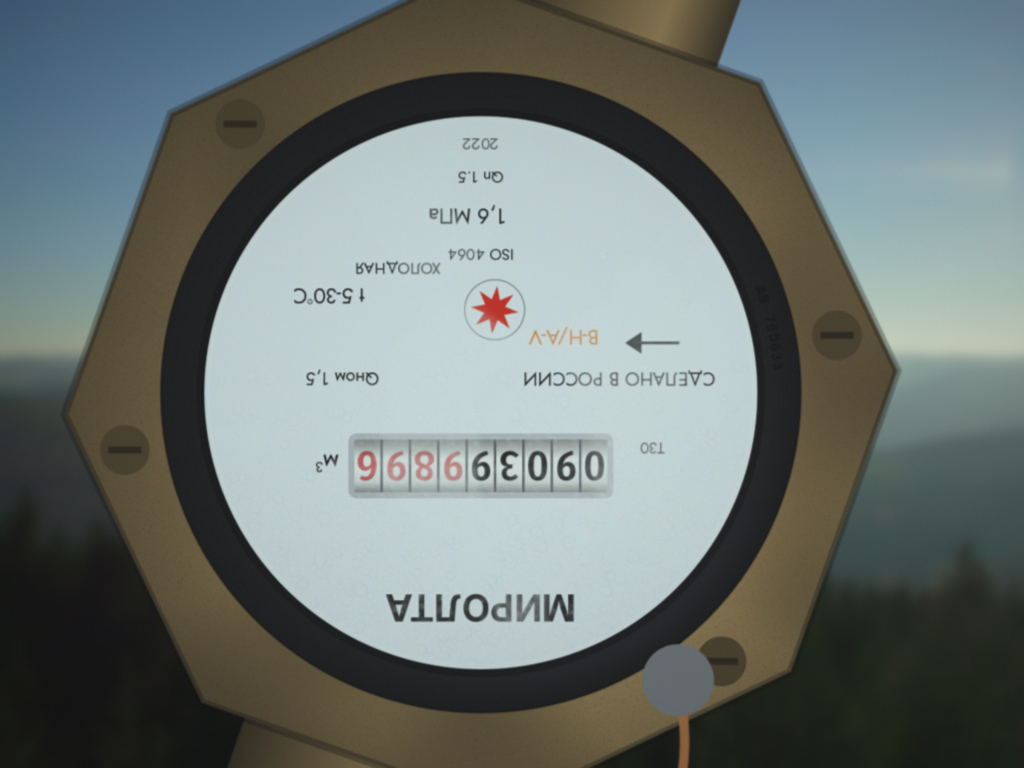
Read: value=9039.9896 unit=m³
